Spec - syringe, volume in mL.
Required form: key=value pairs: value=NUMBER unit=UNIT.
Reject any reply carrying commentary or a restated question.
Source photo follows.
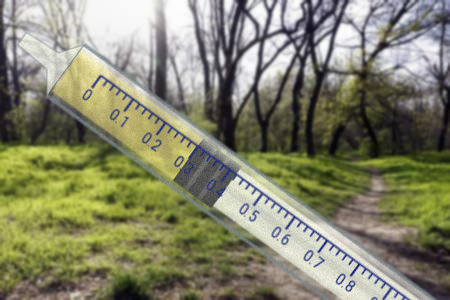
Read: value=0.3 unit=mL
